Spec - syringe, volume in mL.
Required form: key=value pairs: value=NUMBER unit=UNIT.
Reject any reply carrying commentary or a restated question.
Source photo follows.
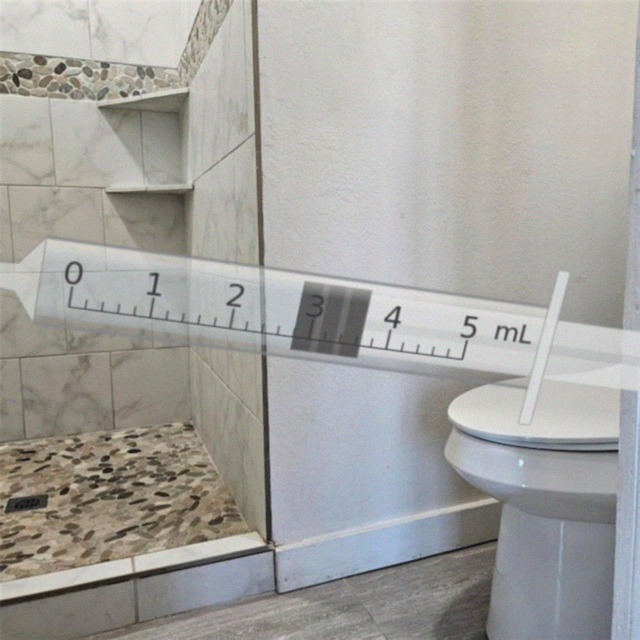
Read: value=2.8 unit=mL
